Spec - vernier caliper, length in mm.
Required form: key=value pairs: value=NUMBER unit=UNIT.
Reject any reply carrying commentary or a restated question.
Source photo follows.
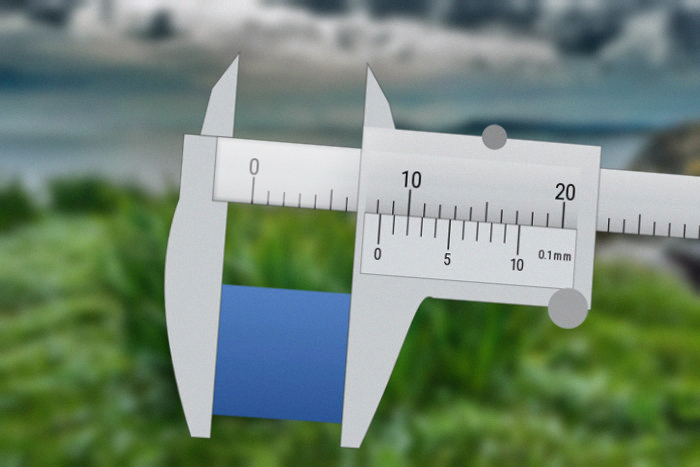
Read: value=8.2 unit=mm
